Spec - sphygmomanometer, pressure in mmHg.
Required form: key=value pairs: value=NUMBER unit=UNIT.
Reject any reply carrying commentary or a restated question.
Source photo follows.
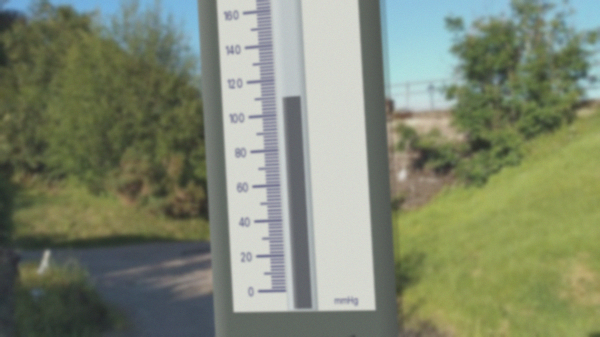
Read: value=110 unit=mmHg
